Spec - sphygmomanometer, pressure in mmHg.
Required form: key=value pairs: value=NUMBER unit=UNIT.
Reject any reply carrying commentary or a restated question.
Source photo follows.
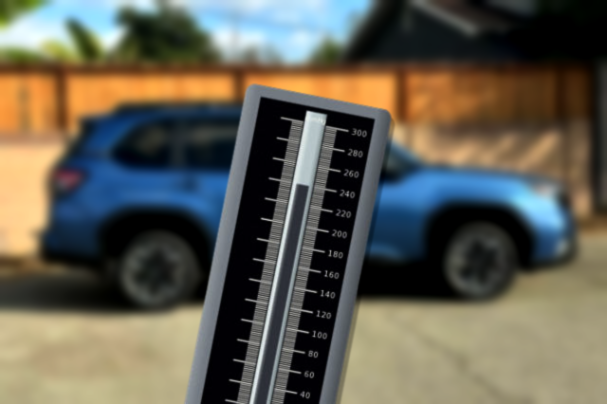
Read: value=240 unit=mmHg
